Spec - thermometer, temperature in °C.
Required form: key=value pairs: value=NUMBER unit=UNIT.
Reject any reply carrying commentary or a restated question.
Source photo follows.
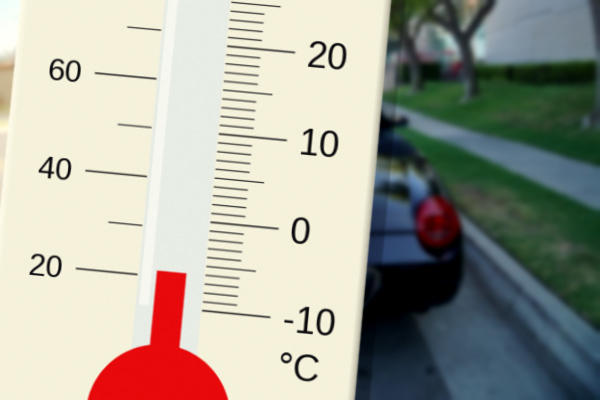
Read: value=-6 unit=°C
